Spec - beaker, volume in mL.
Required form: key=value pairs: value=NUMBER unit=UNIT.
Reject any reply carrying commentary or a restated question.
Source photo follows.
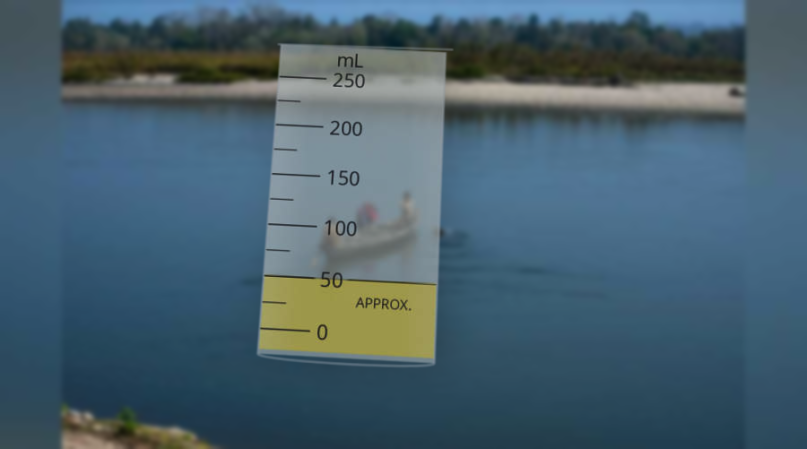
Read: value=50 unit=mL
